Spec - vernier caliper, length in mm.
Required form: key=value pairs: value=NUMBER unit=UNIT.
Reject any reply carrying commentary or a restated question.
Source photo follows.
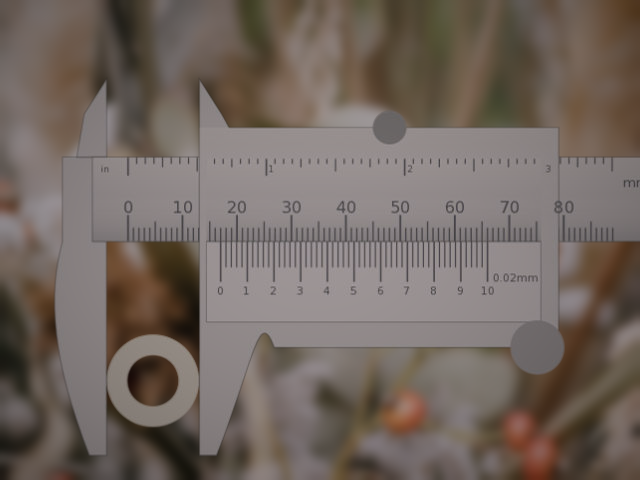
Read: value=17.0 unit=mm
